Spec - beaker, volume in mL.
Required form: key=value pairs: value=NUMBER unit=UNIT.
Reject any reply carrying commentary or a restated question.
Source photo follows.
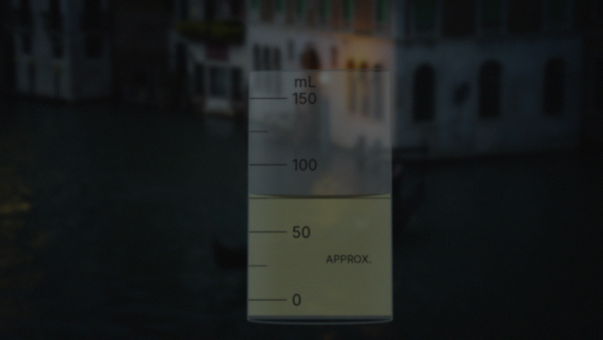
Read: value=75 unit=mL
